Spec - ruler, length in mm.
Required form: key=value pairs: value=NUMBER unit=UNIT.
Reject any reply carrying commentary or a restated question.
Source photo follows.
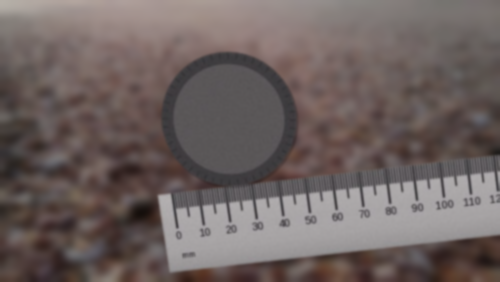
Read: value=50 unit=mm
